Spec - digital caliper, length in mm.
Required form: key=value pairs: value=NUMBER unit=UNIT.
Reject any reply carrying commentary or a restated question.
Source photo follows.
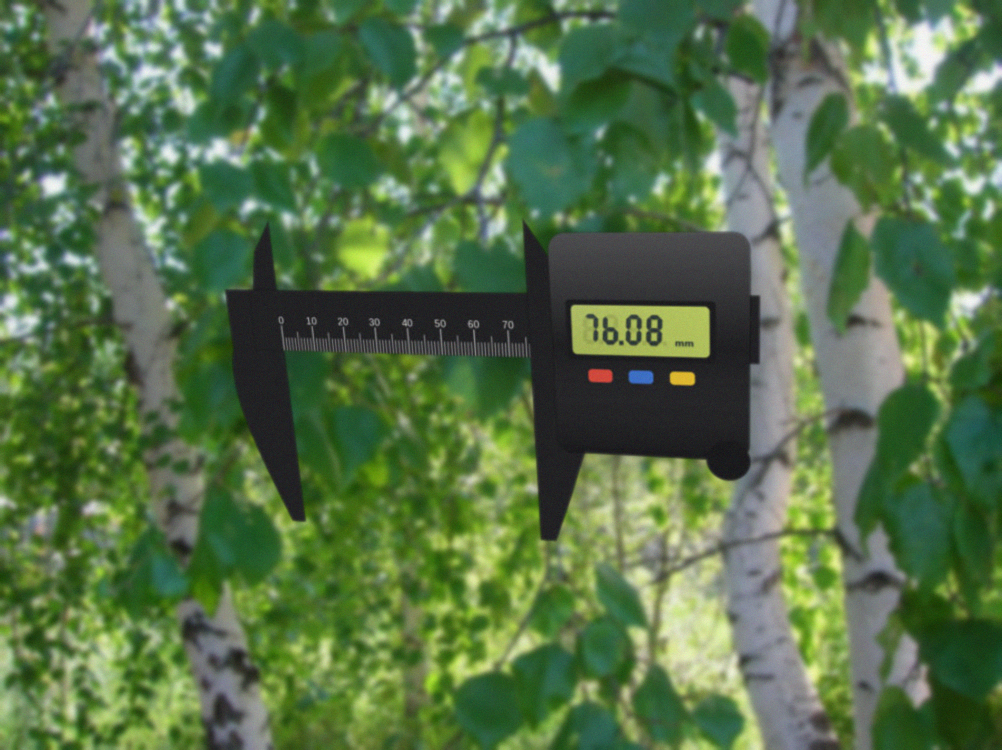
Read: value=76.08 unit=mm
